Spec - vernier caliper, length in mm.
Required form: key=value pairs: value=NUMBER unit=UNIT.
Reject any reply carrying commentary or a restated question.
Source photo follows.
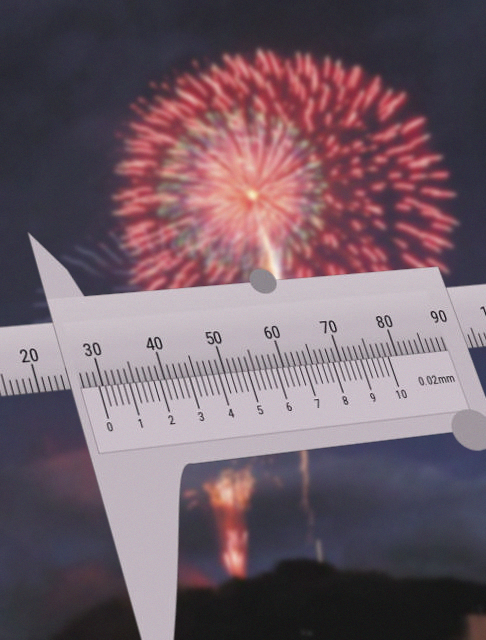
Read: value=29.4 unit=mm
